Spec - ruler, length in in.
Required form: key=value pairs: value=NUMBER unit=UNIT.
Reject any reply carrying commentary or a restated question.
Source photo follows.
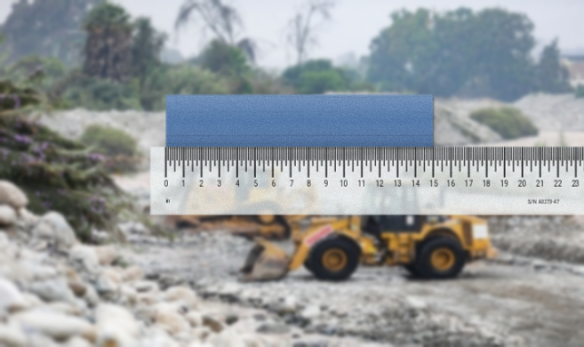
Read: value=15 unit=in
